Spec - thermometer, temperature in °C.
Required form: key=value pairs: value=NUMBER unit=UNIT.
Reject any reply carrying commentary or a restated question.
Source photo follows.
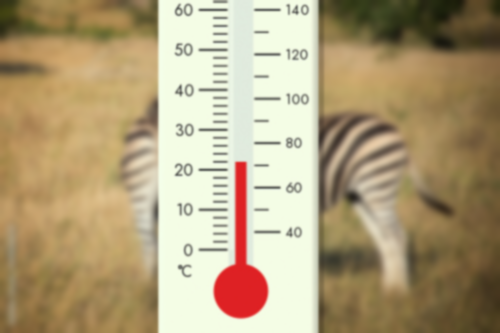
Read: value=22 unit=°C
